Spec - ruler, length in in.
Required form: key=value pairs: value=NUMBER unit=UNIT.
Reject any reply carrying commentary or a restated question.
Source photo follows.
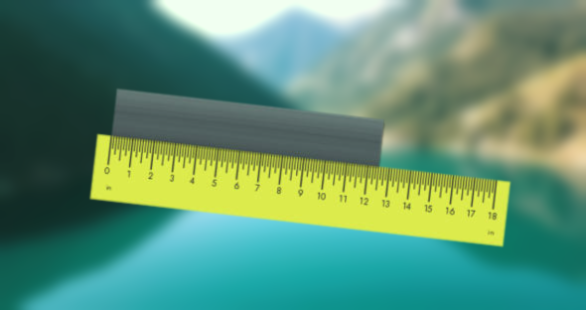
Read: value=12.5 unit=in
